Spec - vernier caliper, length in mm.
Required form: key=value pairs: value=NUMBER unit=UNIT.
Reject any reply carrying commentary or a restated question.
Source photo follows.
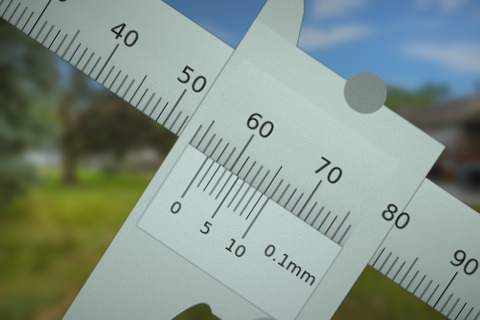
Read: value=56.8 unit=mm
